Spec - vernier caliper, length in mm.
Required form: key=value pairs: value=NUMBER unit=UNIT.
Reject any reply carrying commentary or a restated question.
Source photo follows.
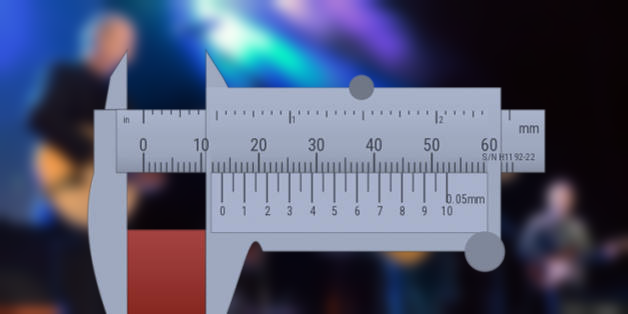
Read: value=13.6 unit=mm
